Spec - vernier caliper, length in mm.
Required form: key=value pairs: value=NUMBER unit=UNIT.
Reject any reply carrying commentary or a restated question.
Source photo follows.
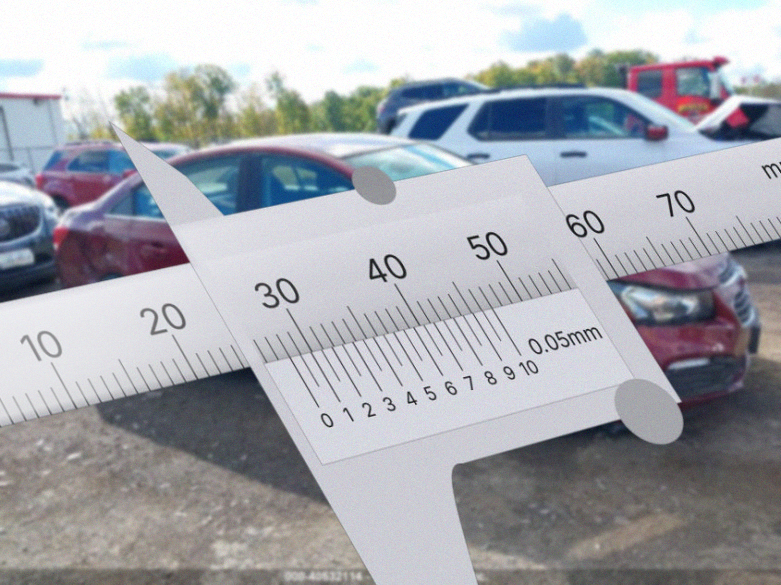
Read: value=28.0 unit=mm
